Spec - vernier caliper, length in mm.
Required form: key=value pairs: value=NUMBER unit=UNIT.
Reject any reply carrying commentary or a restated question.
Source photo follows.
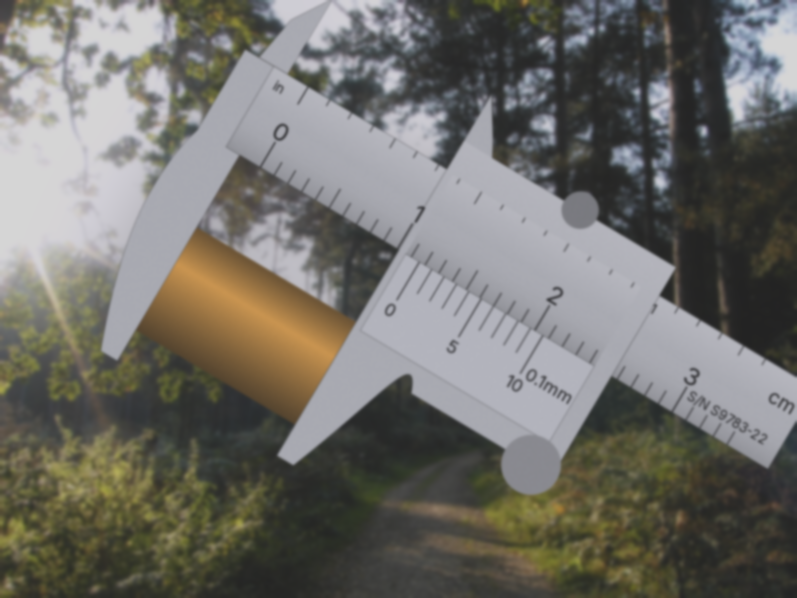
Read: value=11.6 unit=mm
